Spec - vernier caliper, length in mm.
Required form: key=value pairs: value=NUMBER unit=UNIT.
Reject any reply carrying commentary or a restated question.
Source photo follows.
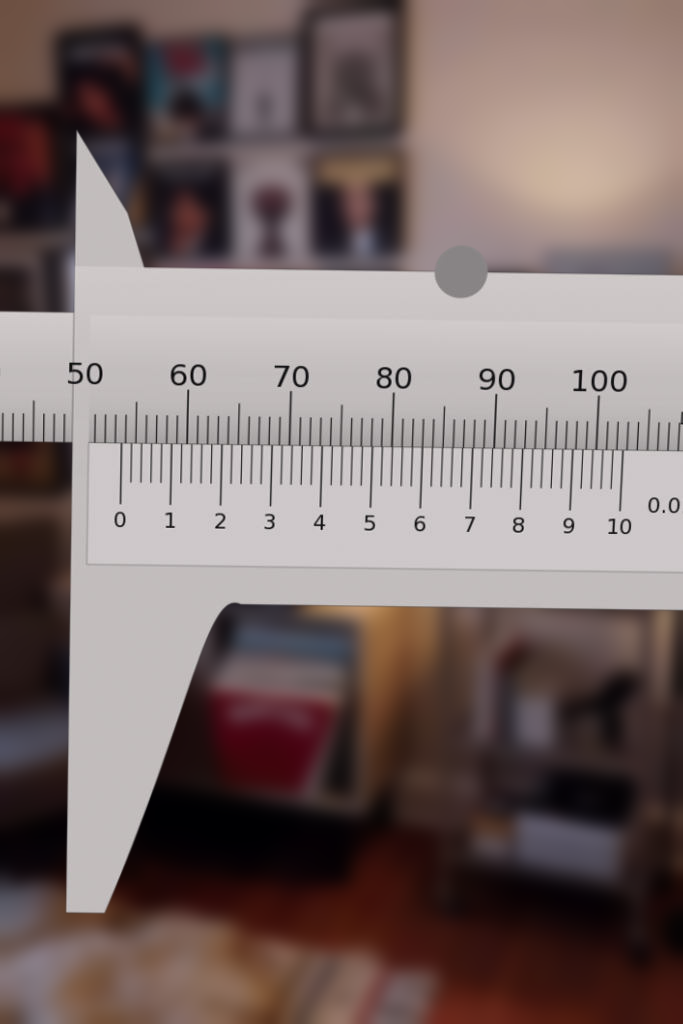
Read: value=53.6 unit=mm
